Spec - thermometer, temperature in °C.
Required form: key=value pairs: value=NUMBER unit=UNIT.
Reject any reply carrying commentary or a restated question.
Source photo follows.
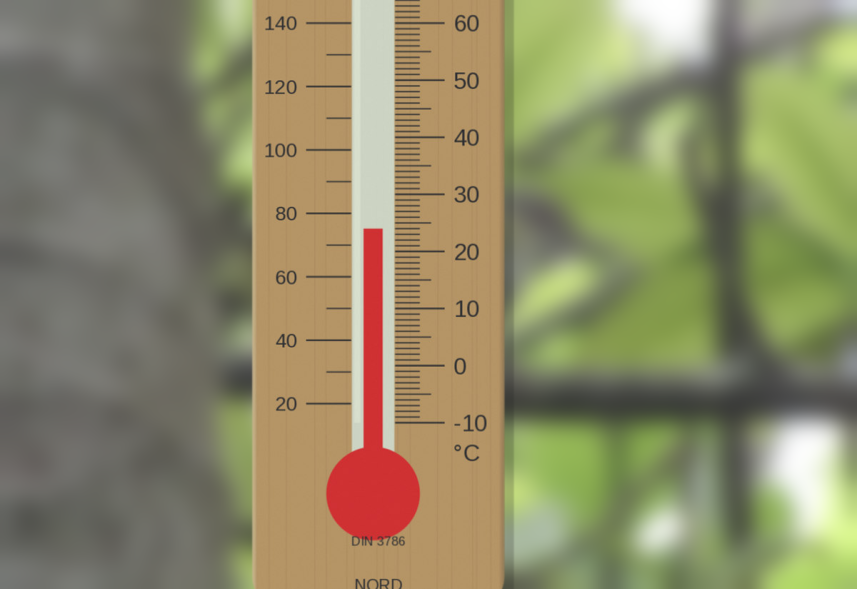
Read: value=24 unit=°C
